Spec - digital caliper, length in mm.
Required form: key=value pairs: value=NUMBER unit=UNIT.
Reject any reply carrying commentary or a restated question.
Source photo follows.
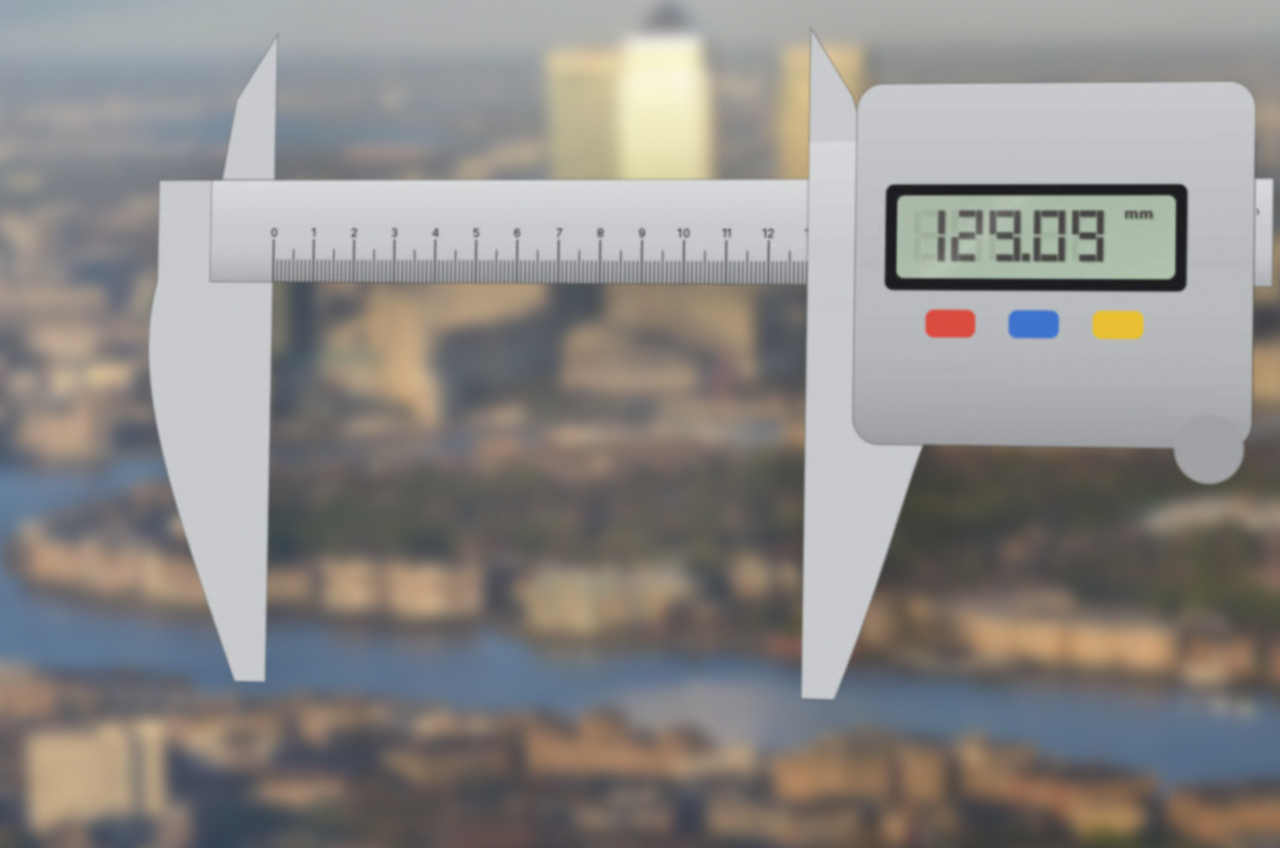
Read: value=129.09 unit=mm
